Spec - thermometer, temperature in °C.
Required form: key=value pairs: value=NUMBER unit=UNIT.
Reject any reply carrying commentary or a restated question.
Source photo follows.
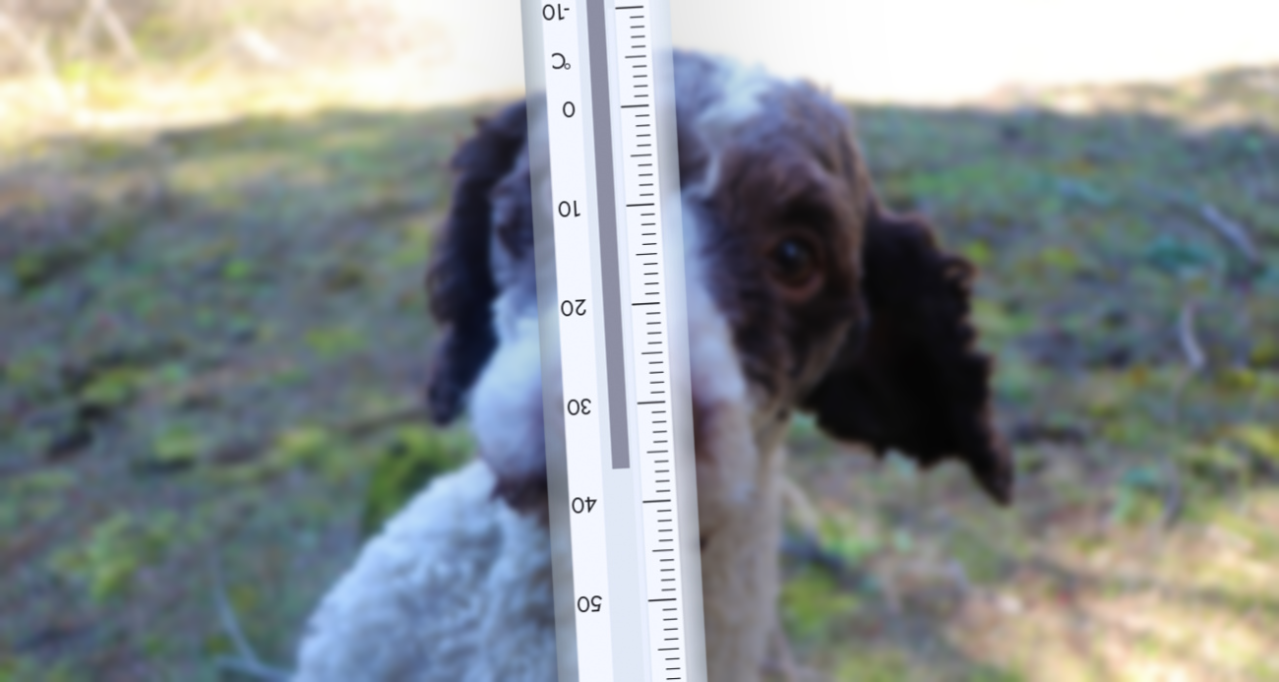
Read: value=36.5 unit=°C
